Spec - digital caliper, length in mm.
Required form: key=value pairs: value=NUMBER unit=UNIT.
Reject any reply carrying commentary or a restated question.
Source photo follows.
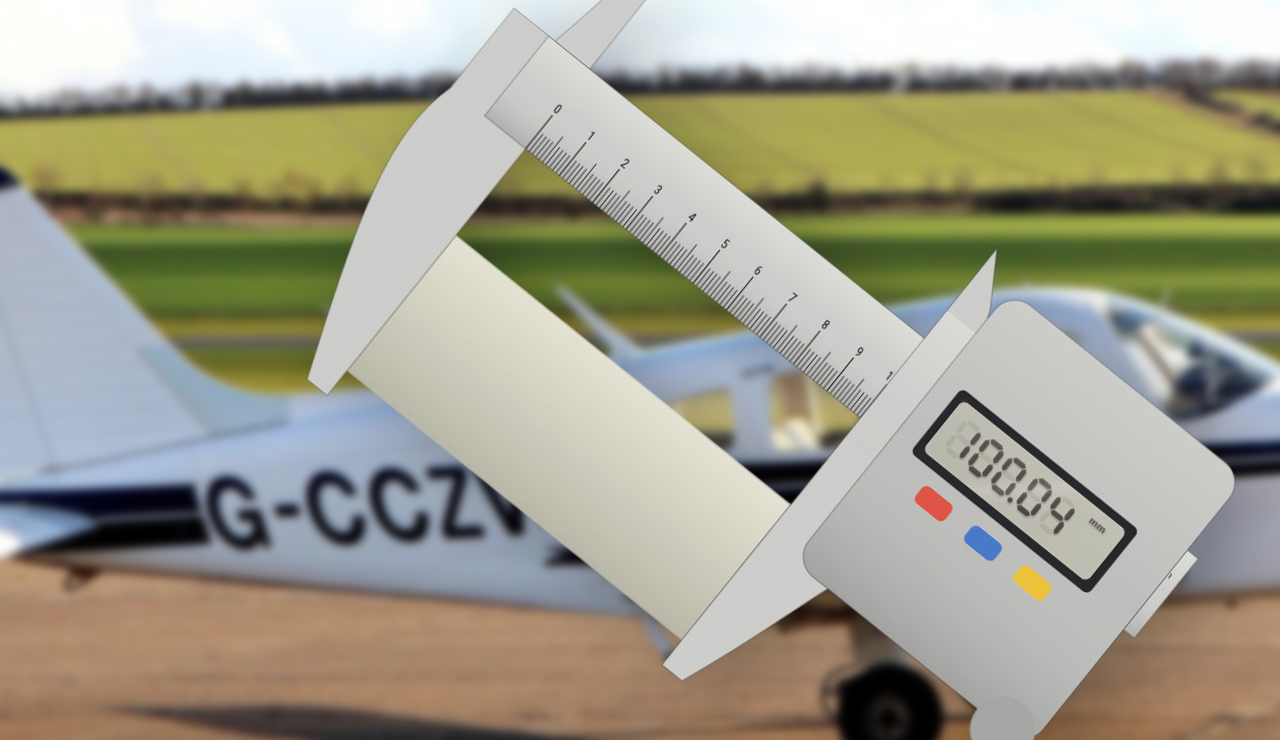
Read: value=100.04 unit=mm
